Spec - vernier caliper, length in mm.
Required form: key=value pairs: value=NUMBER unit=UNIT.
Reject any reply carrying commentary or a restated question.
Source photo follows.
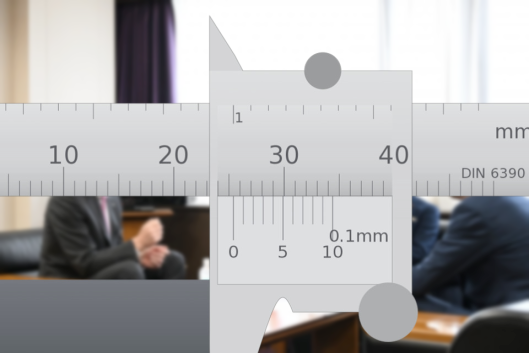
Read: value=25.4 unit=mm
